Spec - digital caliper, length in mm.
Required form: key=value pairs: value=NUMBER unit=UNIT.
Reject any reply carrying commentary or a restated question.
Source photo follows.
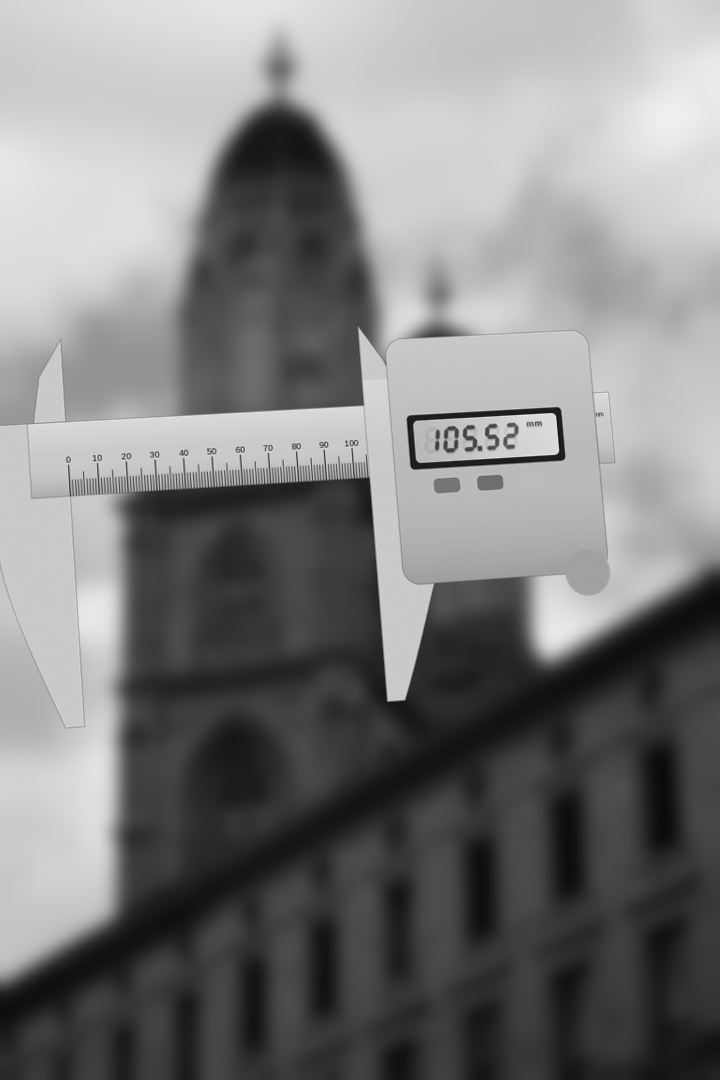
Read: value=105.52 unit=mm
